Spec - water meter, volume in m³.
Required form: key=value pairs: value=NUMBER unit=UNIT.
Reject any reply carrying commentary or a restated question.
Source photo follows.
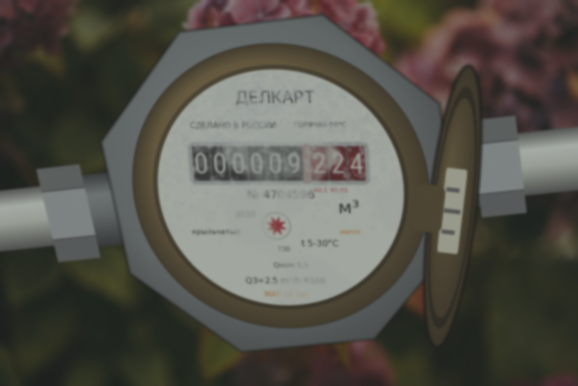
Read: value=9.224 unit=m³
